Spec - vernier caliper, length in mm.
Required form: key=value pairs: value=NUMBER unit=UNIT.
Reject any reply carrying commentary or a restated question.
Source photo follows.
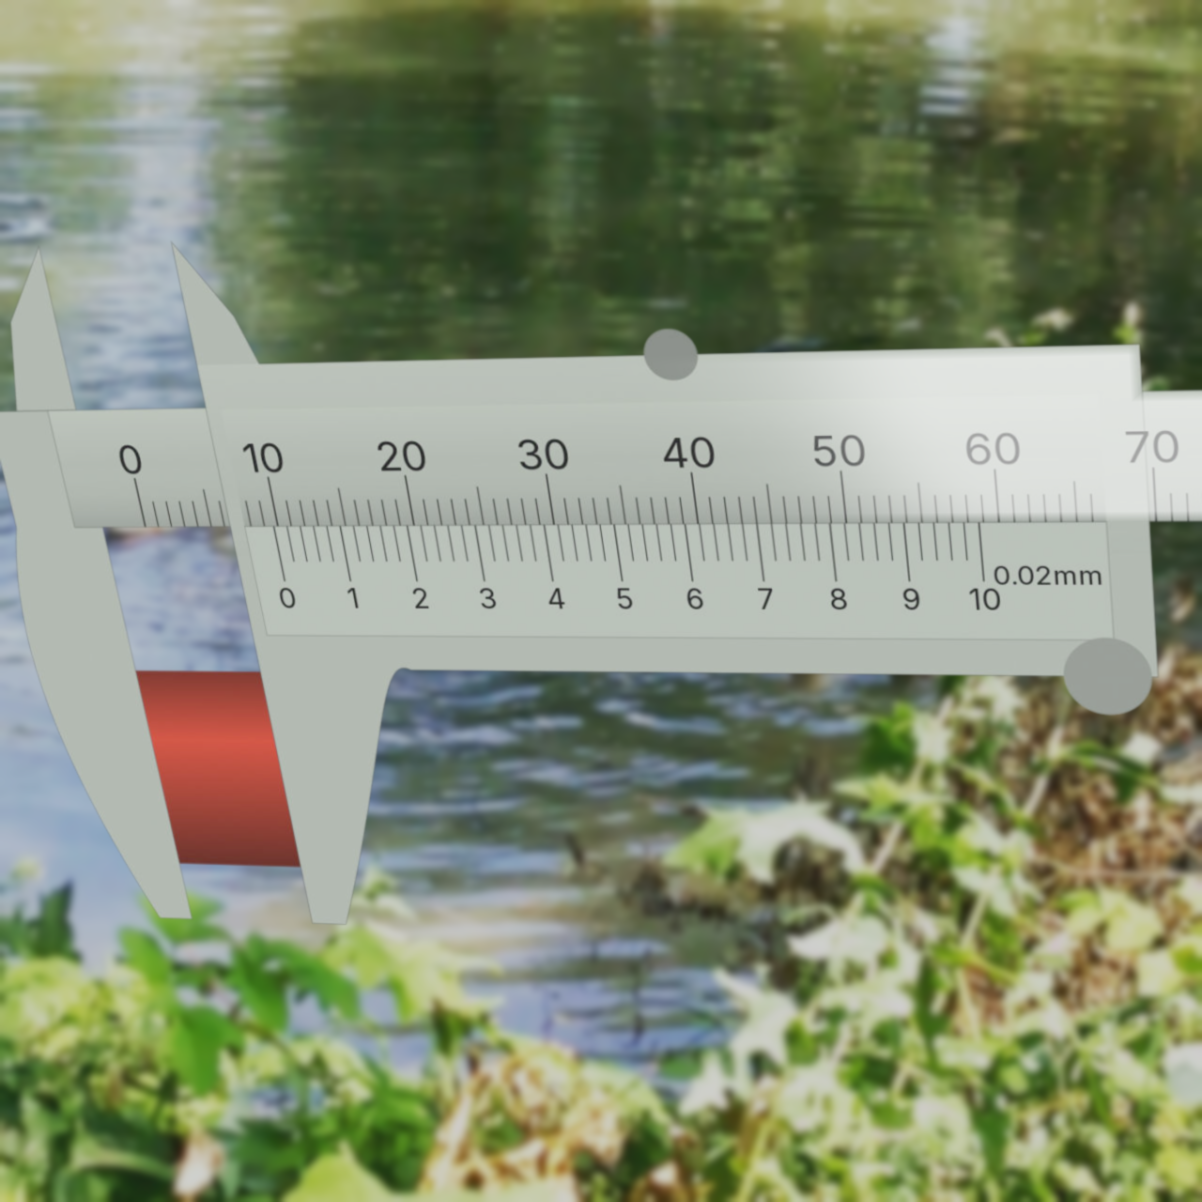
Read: value=9.7 unit=mm
